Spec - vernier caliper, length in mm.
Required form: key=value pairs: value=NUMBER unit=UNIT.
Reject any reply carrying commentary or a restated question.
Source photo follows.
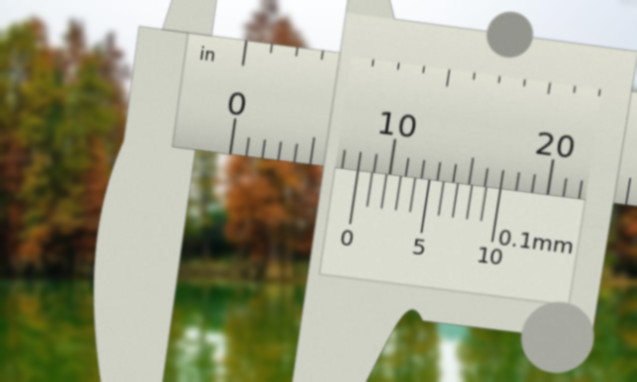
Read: value=8.0 unit=mm
